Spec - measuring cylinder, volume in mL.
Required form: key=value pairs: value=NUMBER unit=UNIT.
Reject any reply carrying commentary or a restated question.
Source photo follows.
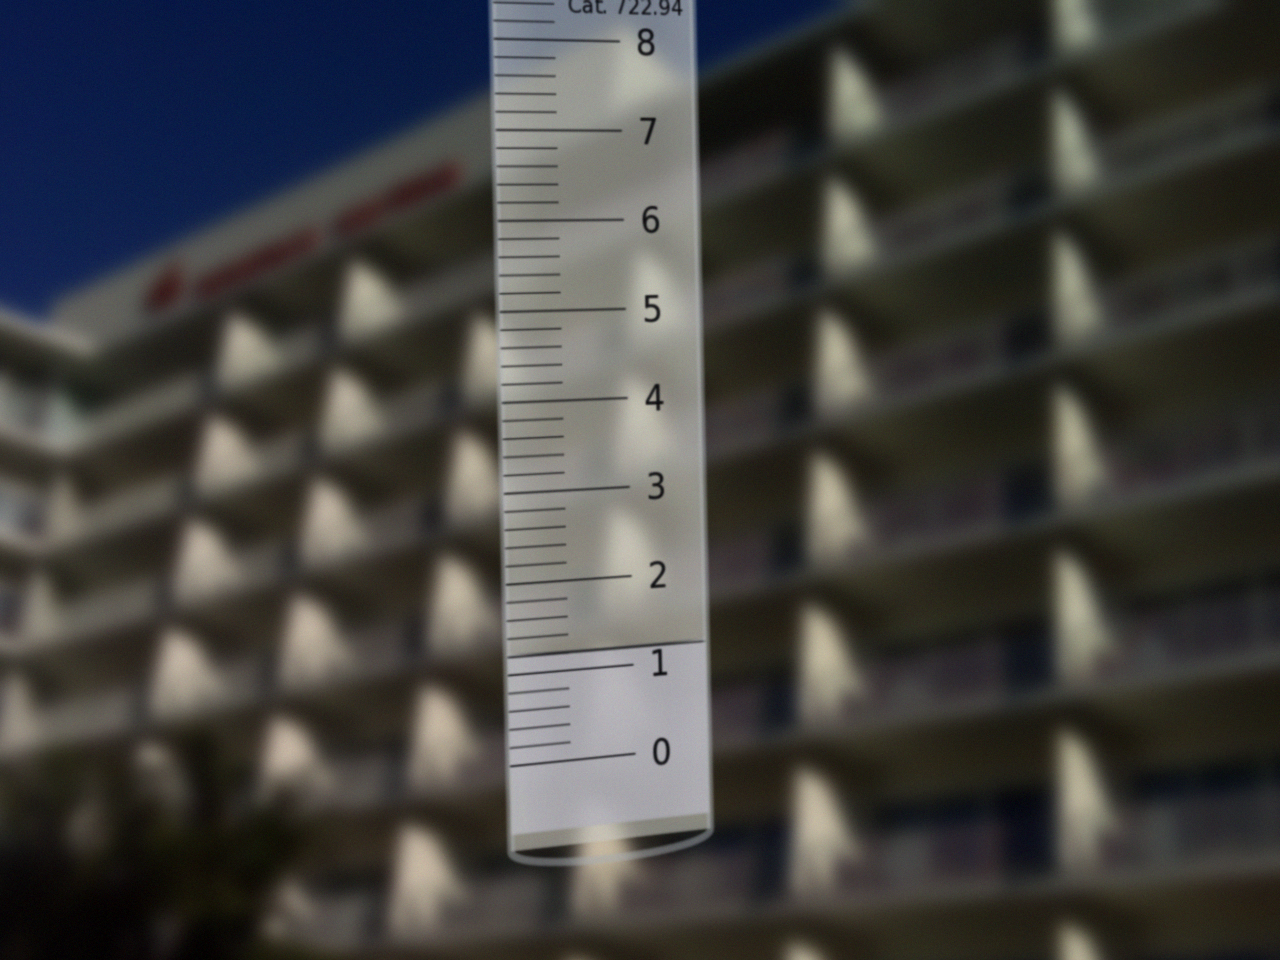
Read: value=1.2 unit=mL
